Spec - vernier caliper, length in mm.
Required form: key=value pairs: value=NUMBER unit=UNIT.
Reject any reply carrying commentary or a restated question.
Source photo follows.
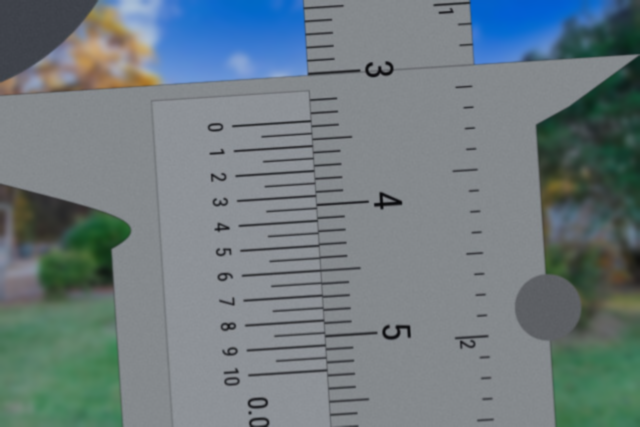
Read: value=33.6 unit=mm
